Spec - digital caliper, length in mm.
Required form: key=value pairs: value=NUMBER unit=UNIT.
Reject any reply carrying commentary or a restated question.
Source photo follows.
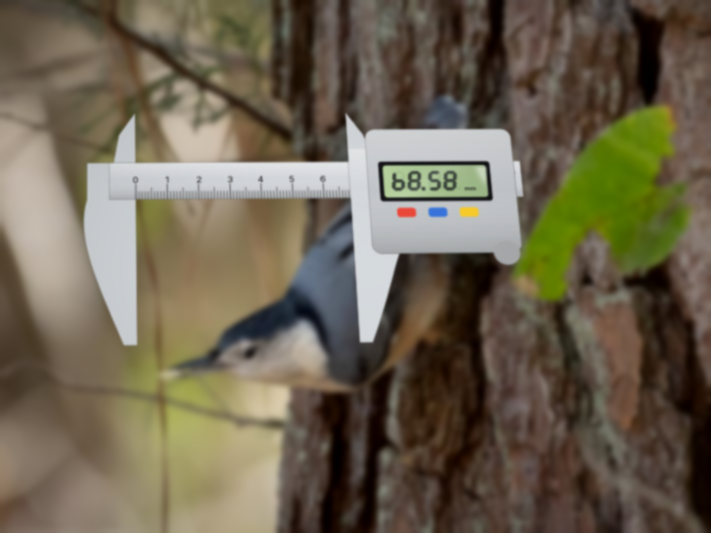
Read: value=68.58 unit=mm
